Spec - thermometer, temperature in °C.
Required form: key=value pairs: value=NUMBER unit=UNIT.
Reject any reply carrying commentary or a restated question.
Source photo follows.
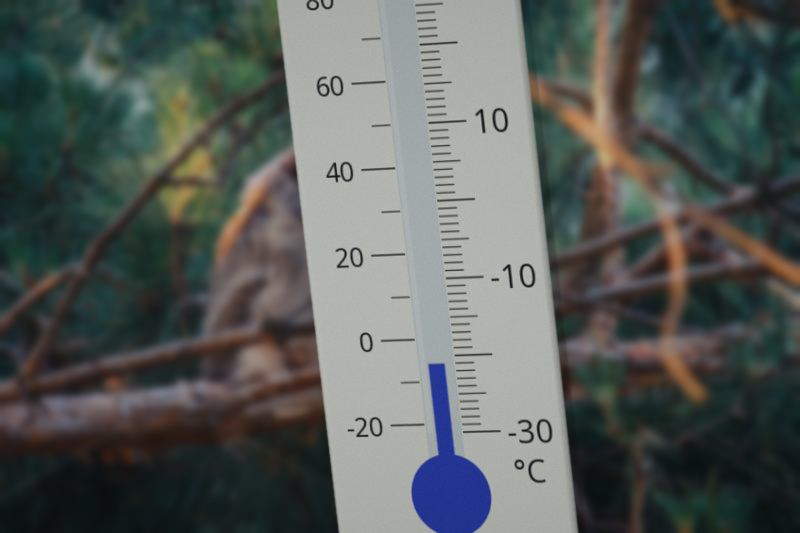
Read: value=-21 unit=°C
